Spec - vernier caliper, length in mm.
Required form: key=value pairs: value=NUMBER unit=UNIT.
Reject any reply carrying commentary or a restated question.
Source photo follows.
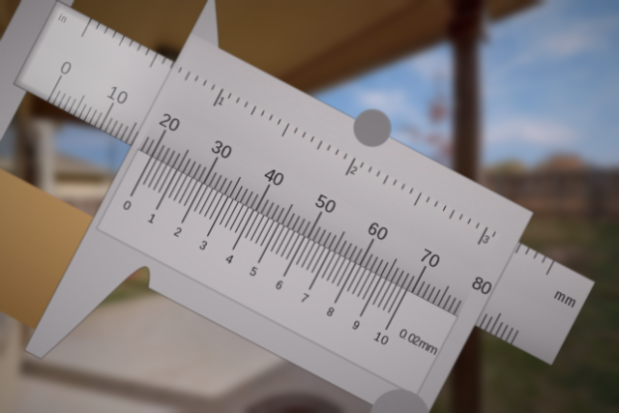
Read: value=20.0 unit=mm
